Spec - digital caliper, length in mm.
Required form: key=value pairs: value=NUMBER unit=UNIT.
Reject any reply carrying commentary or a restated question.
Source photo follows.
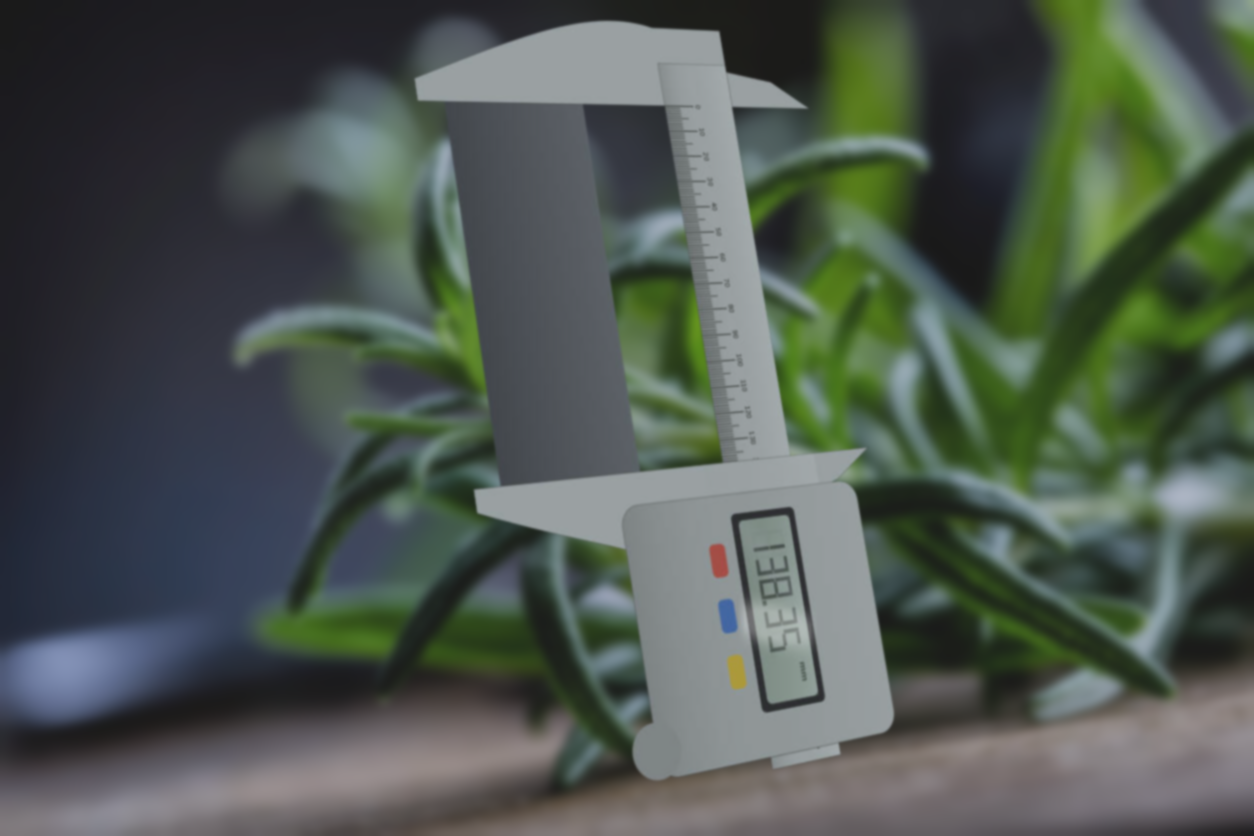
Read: value=138.35 unit=mm
